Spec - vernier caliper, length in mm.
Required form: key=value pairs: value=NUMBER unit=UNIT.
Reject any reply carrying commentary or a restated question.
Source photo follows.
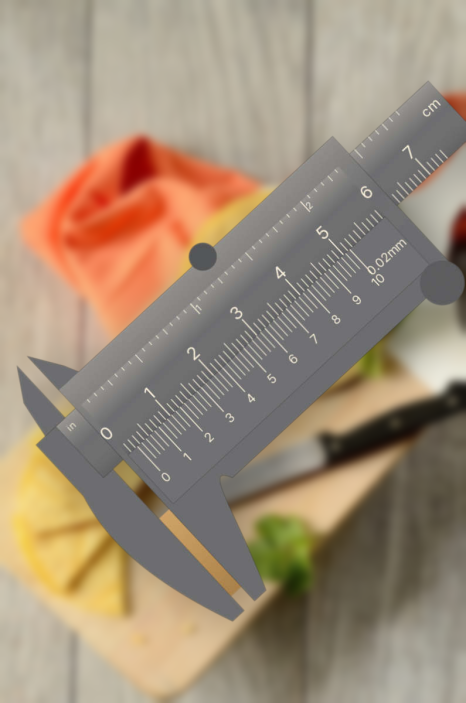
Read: value=2.4 unit=mm
